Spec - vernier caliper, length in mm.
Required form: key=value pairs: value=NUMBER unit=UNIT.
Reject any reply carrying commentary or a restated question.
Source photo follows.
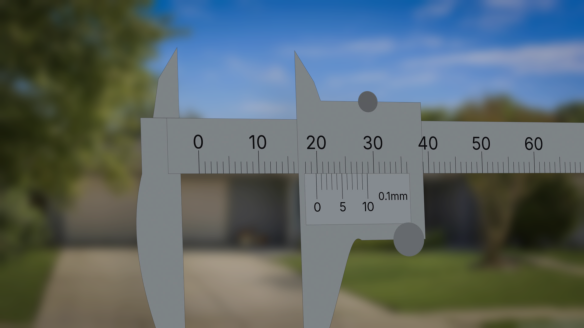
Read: value=19.8 unit=mm
